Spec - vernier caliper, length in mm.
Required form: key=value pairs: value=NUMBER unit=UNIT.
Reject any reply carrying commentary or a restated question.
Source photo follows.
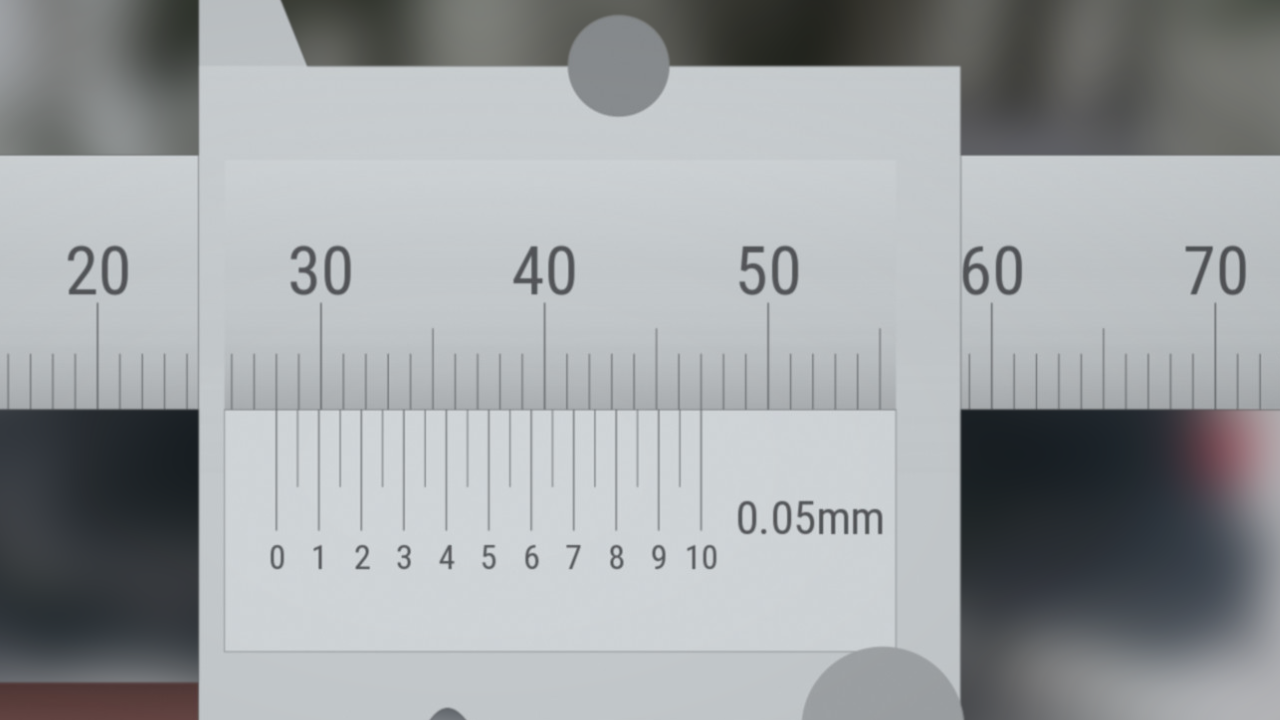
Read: value=28.0 unit=mm
